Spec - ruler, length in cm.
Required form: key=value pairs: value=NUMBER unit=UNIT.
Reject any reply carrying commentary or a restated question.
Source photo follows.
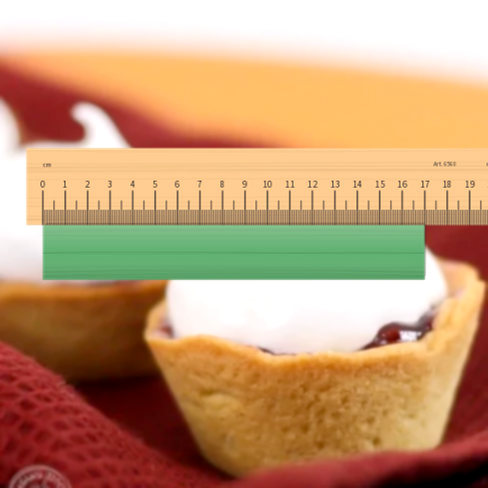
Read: value=17 unit=cm
